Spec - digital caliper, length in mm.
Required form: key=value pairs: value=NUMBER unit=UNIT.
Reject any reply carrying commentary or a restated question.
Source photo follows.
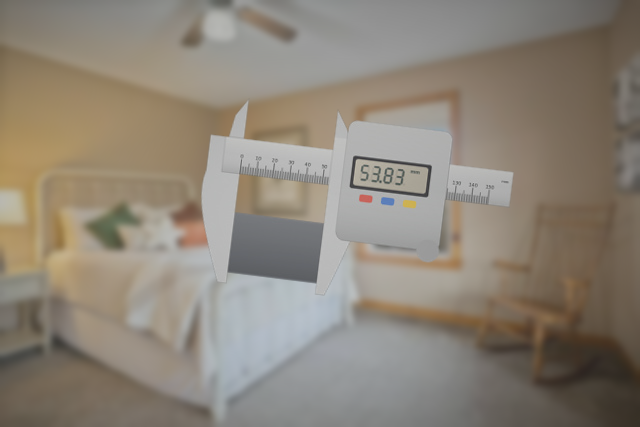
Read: value=53.83 unit=mm
